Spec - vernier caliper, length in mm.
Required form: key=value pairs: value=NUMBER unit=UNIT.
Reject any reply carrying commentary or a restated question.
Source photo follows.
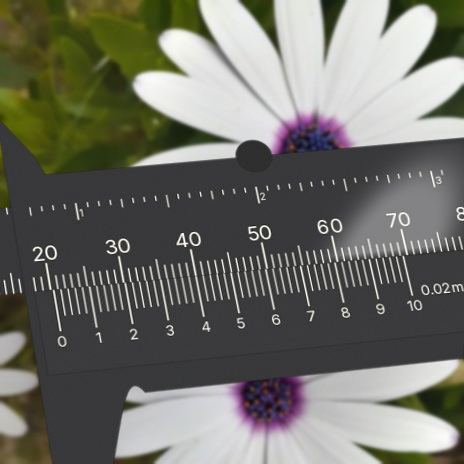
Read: value=20.4 unit=mm
